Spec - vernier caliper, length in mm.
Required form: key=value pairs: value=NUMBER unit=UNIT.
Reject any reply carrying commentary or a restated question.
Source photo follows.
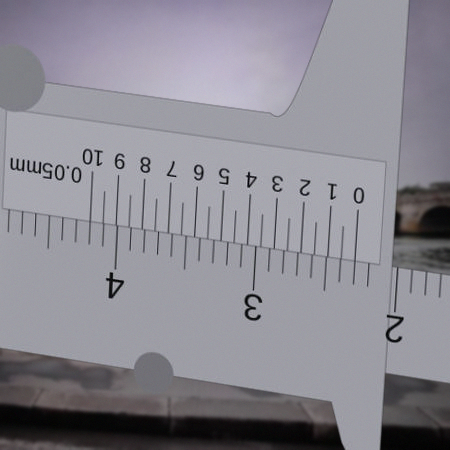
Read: value=23.0 unit=mm
